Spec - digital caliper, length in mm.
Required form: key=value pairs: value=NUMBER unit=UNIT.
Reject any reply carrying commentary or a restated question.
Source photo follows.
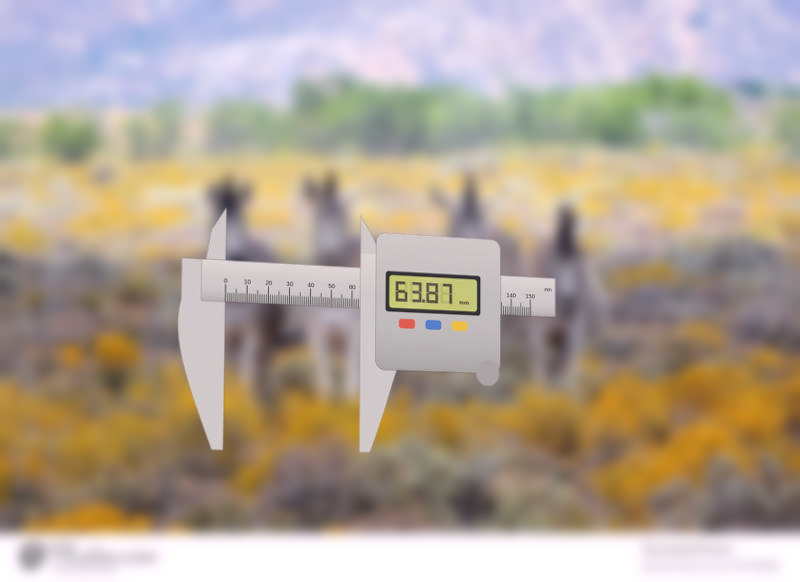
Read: value=63.87 unit=mm
